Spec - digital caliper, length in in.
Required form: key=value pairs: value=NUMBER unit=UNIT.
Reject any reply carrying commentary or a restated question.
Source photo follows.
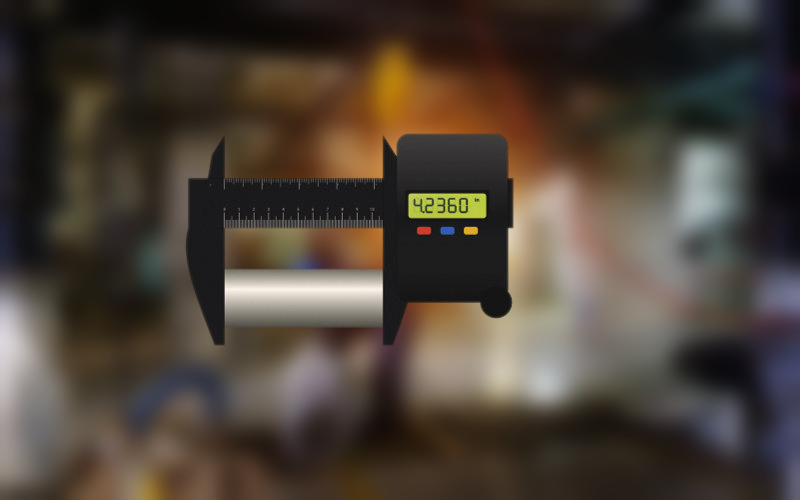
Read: value=4.2360 unit=in
